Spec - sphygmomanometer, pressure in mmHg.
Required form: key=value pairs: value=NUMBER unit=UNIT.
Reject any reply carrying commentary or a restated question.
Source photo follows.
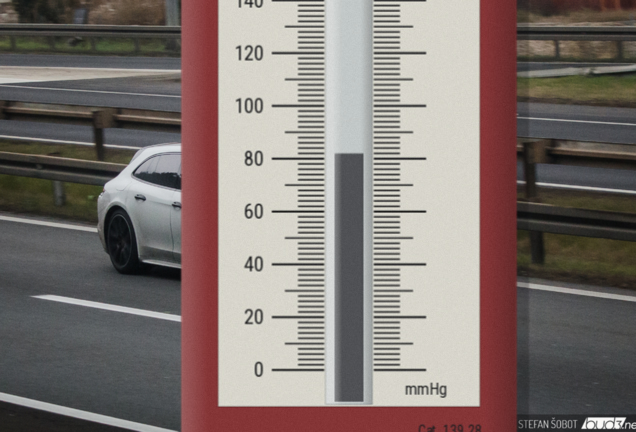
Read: value=82 unit=mmHg
